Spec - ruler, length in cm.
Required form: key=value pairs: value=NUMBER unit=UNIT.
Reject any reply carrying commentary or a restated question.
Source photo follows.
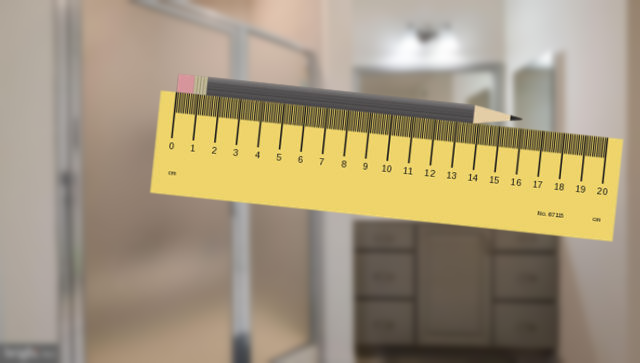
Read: value=16 unit=cm
